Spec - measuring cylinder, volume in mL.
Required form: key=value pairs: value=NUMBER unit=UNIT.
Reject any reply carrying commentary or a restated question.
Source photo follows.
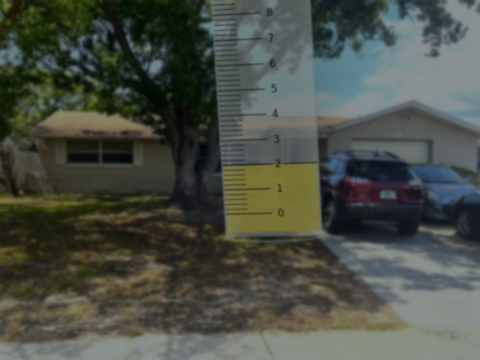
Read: value=2 unit=mL
